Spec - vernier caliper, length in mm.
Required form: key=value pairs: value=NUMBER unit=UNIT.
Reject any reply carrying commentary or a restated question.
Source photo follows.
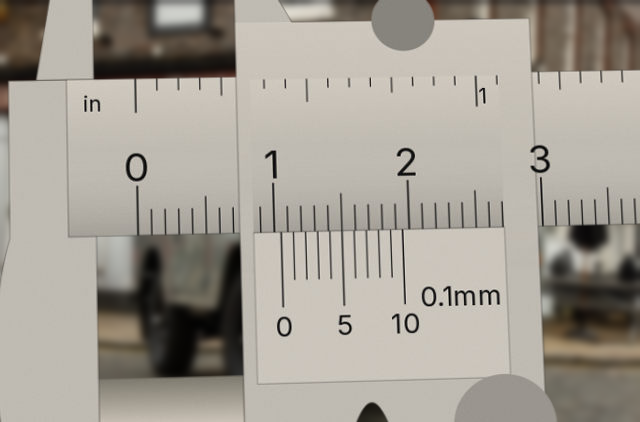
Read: value=10.5 unit=mm
